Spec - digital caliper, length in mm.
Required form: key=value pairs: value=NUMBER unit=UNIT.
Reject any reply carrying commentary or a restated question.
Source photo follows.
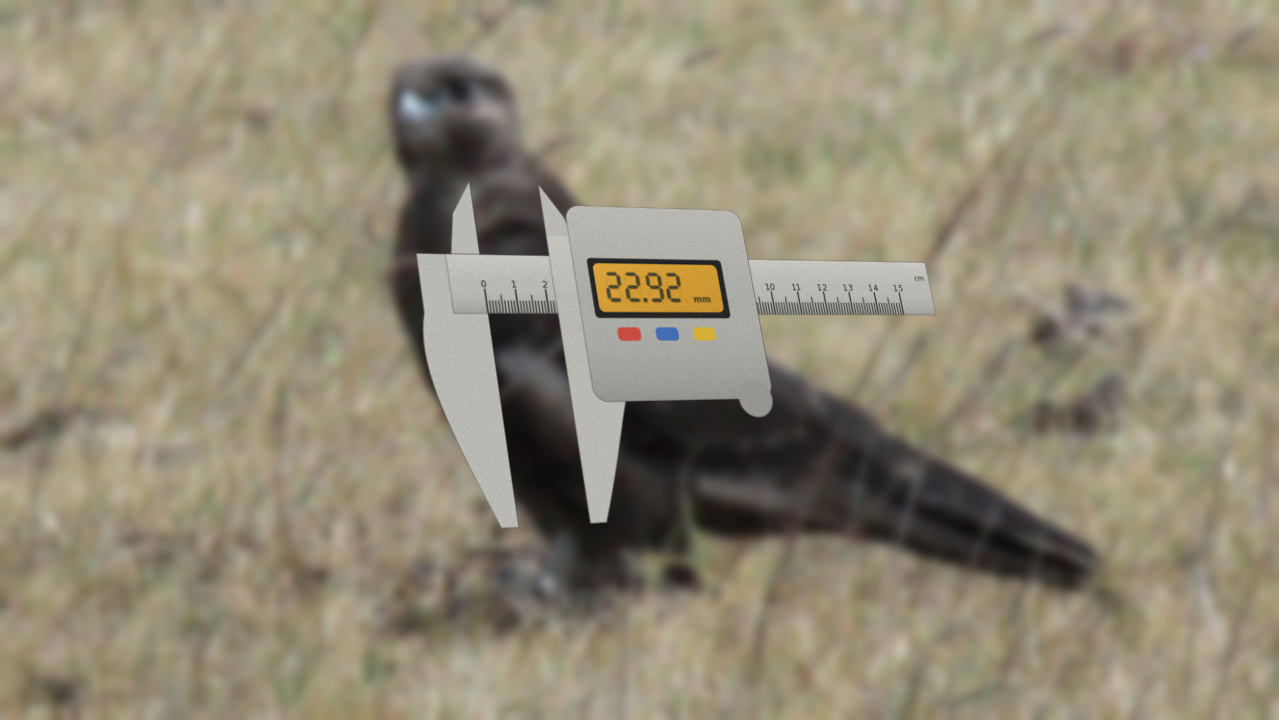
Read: value=22.92 unit=mm
